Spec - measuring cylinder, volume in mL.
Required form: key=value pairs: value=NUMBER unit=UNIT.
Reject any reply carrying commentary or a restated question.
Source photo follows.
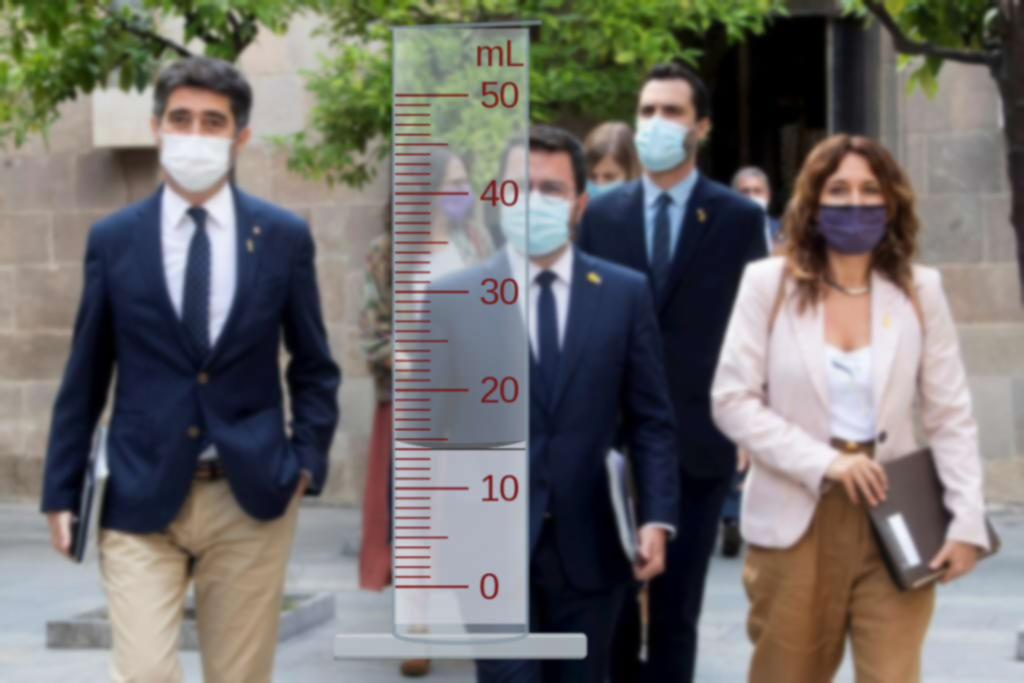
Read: value=14 unit=mL
